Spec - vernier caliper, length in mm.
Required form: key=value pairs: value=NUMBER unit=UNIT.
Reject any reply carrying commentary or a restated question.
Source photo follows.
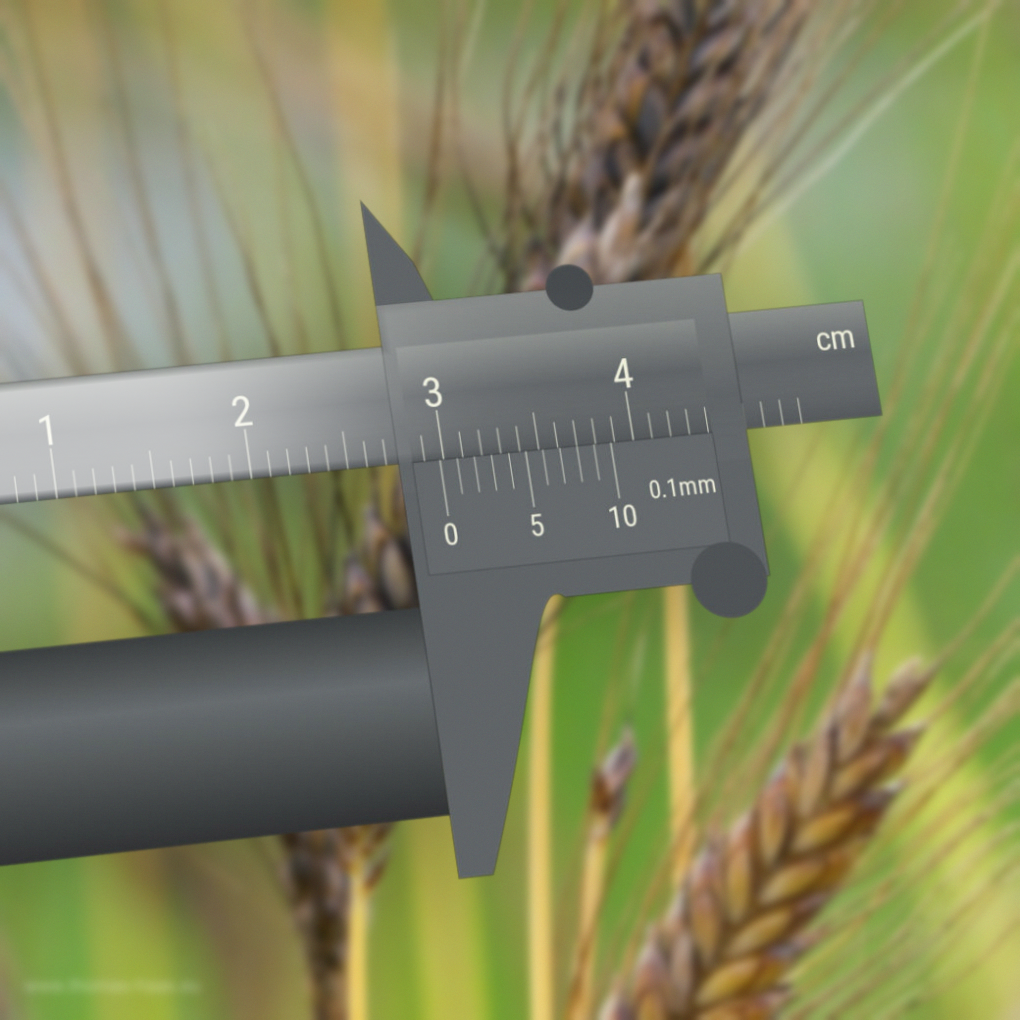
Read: value=29.8 unit=mm
